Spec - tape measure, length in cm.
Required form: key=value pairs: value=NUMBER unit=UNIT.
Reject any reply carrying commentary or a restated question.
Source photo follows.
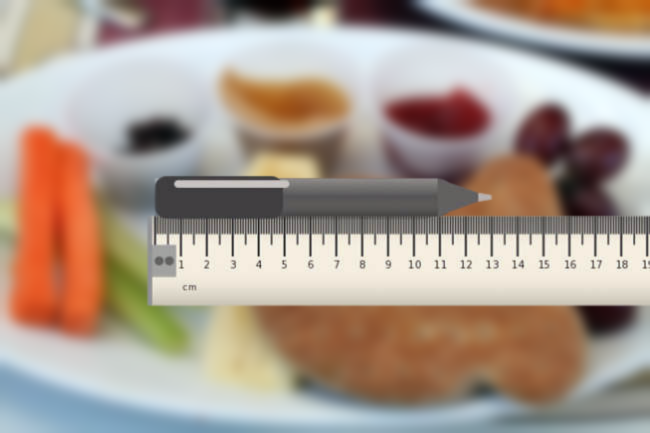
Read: value=13 unit=cm
